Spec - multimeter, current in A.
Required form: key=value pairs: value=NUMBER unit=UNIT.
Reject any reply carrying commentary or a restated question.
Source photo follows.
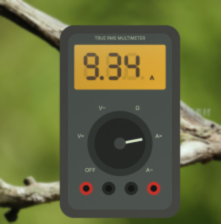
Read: value=9.34 unit=A
